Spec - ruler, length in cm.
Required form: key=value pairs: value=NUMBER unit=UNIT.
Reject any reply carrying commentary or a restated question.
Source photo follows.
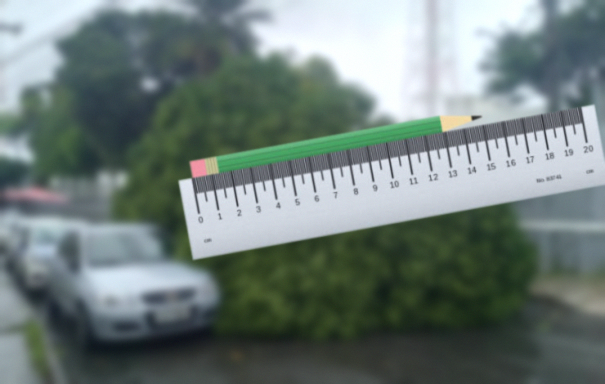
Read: value=15 unit=cm
